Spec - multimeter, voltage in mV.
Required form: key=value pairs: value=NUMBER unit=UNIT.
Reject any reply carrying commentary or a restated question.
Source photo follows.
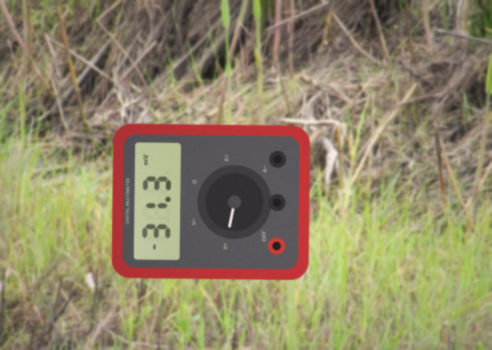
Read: value=-31.3 unit=mV
